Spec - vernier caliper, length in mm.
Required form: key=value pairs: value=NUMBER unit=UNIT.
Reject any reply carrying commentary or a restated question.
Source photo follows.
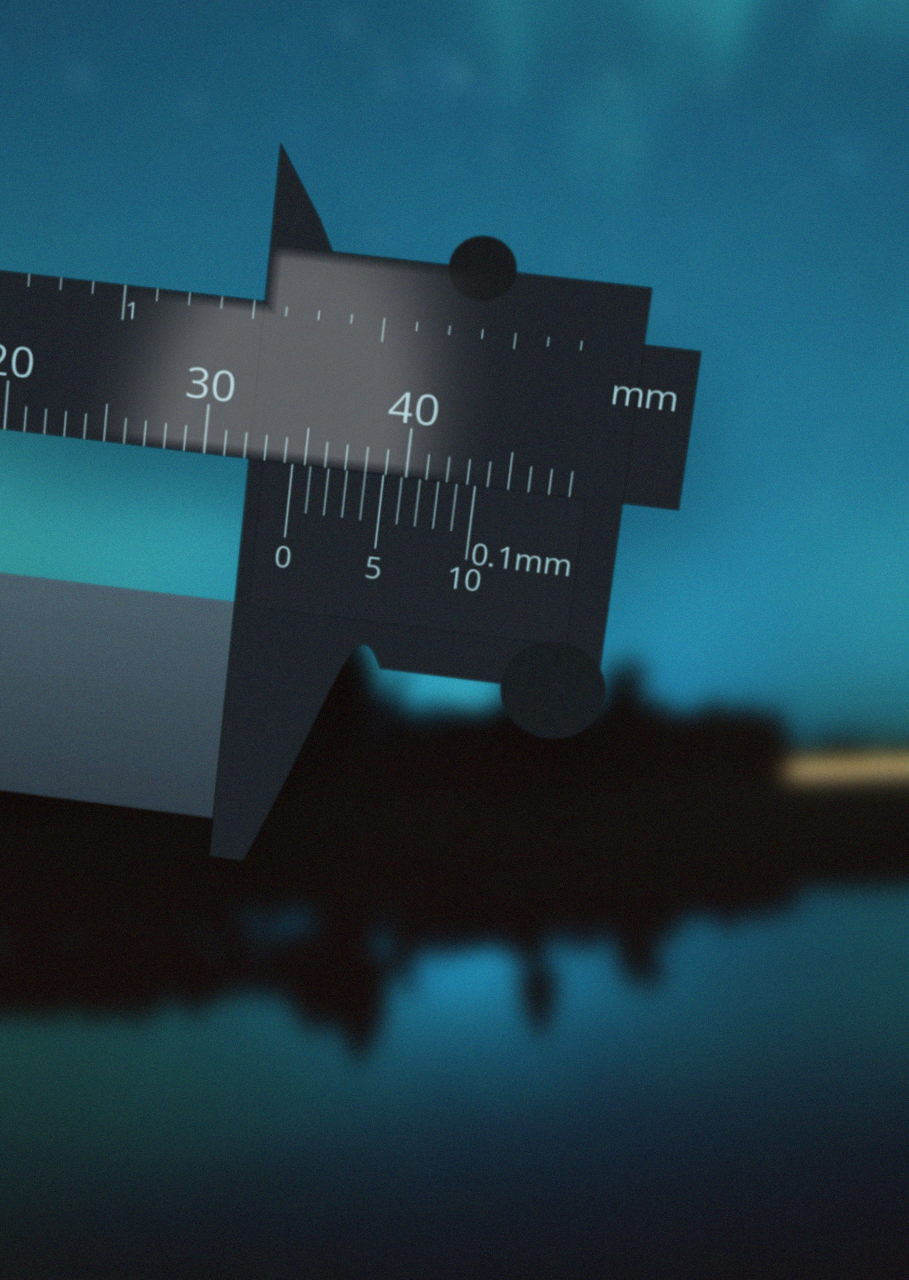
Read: value=34.4 unit=mm
